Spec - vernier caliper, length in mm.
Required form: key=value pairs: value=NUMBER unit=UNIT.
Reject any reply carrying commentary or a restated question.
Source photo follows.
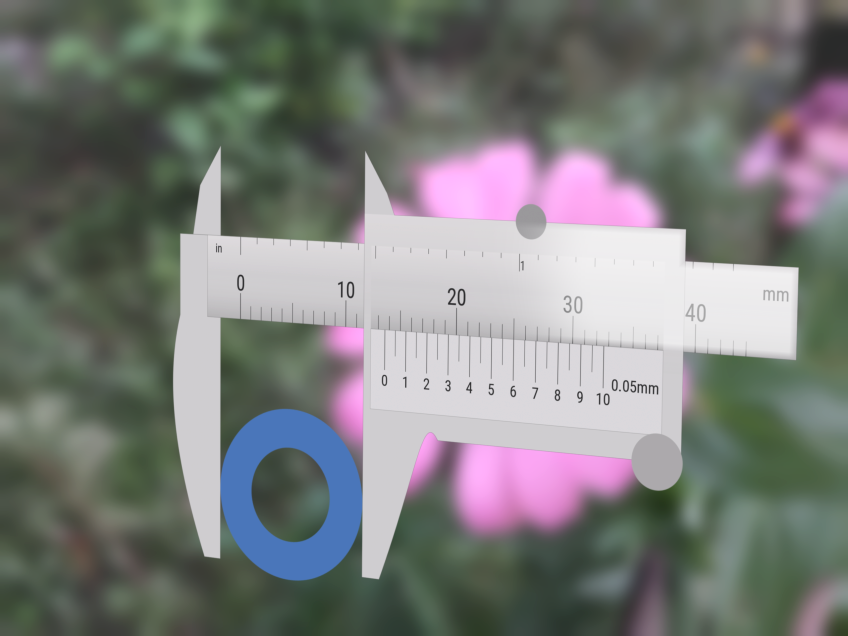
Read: value=13.6 unit=mm
